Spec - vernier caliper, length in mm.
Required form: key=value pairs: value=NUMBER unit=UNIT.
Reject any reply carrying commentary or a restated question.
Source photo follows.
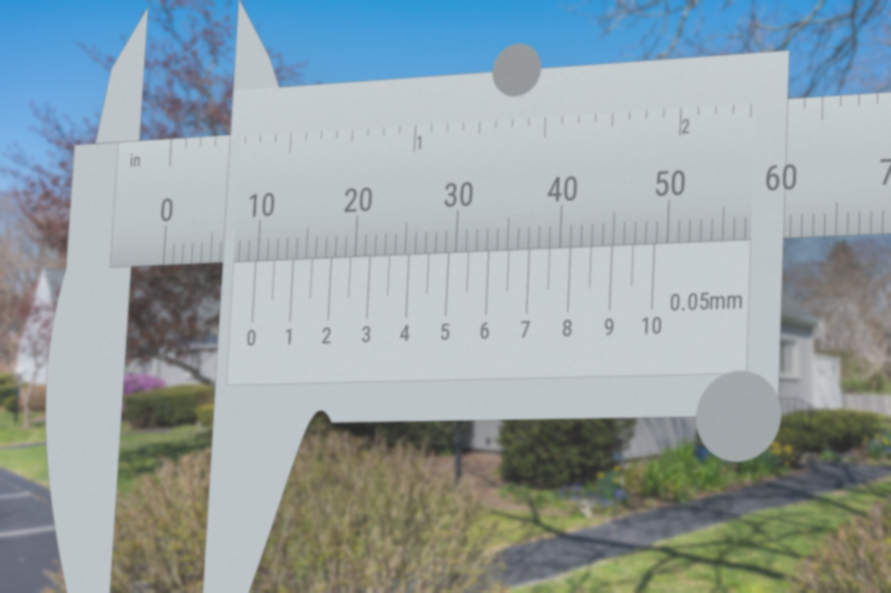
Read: value=9.8 unit=mm
